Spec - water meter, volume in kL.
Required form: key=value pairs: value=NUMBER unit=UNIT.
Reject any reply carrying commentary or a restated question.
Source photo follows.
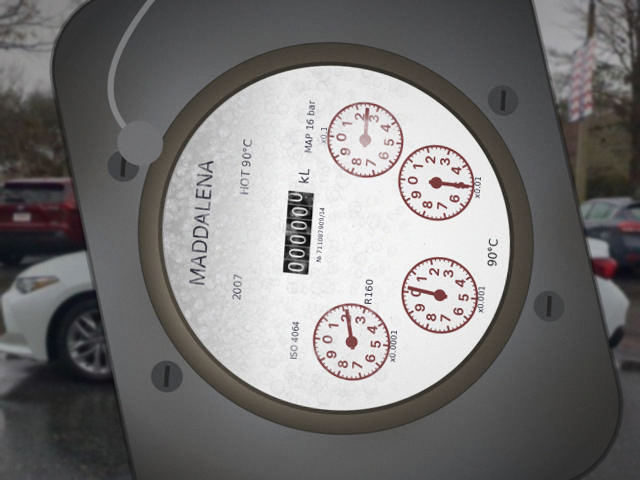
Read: value=0.2502 unit=kL
